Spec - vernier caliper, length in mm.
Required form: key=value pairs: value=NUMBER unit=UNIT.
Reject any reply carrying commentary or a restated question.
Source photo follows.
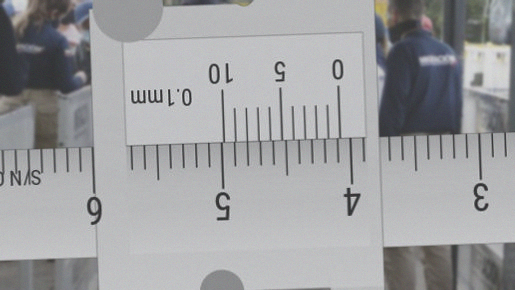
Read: value=40.8 unit=mm
